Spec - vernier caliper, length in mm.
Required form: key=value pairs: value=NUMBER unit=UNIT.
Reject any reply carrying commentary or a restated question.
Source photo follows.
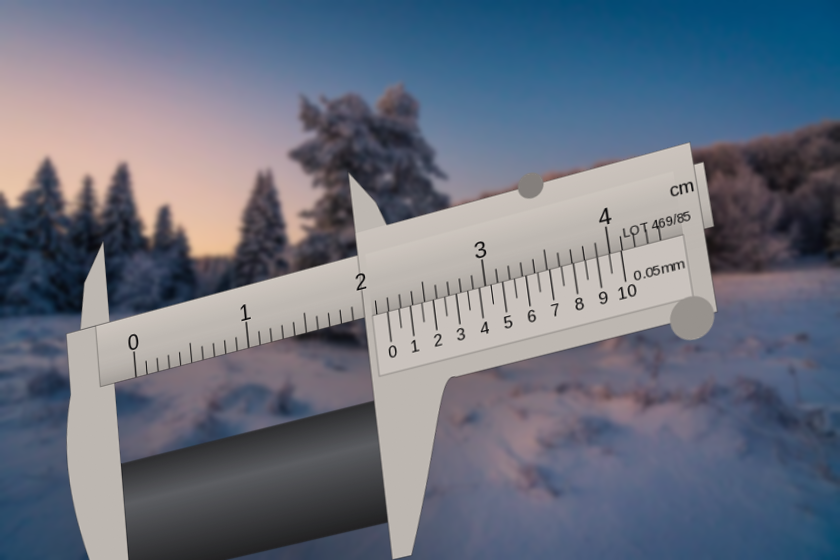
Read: value=21.9 unit=mm
